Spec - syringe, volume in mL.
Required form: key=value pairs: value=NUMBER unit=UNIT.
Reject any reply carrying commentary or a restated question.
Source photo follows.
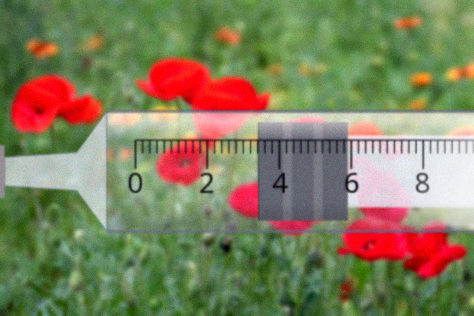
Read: value=3.4 unit=mL
